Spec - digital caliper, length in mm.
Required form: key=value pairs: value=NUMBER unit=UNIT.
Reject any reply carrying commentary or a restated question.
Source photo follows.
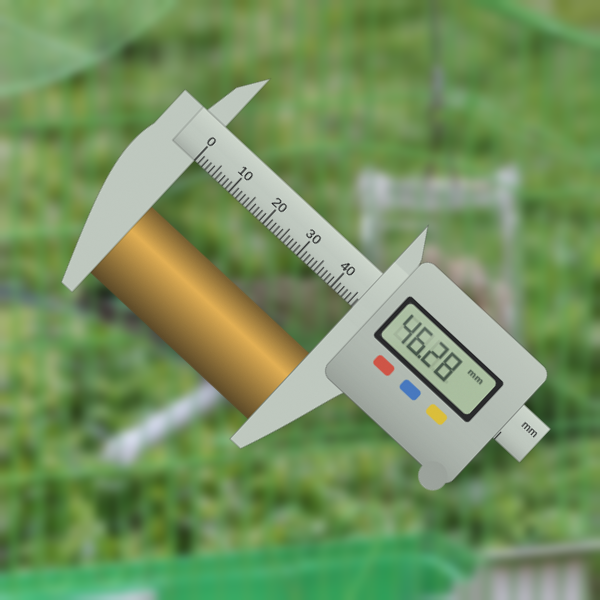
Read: value=46.28 unit=mm
